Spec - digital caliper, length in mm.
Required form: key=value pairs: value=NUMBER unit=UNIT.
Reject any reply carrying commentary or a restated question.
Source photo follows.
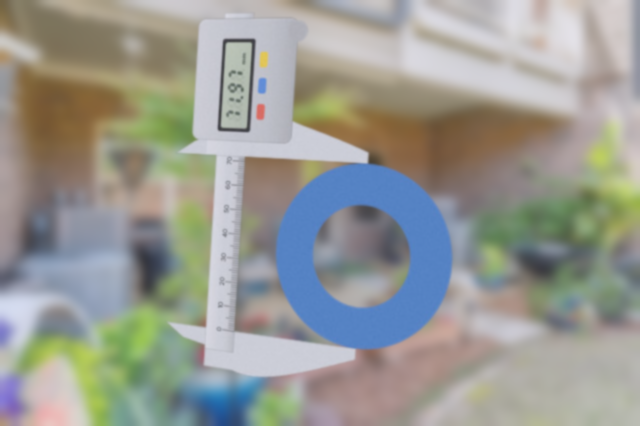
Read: value=71.97 unit=mm
